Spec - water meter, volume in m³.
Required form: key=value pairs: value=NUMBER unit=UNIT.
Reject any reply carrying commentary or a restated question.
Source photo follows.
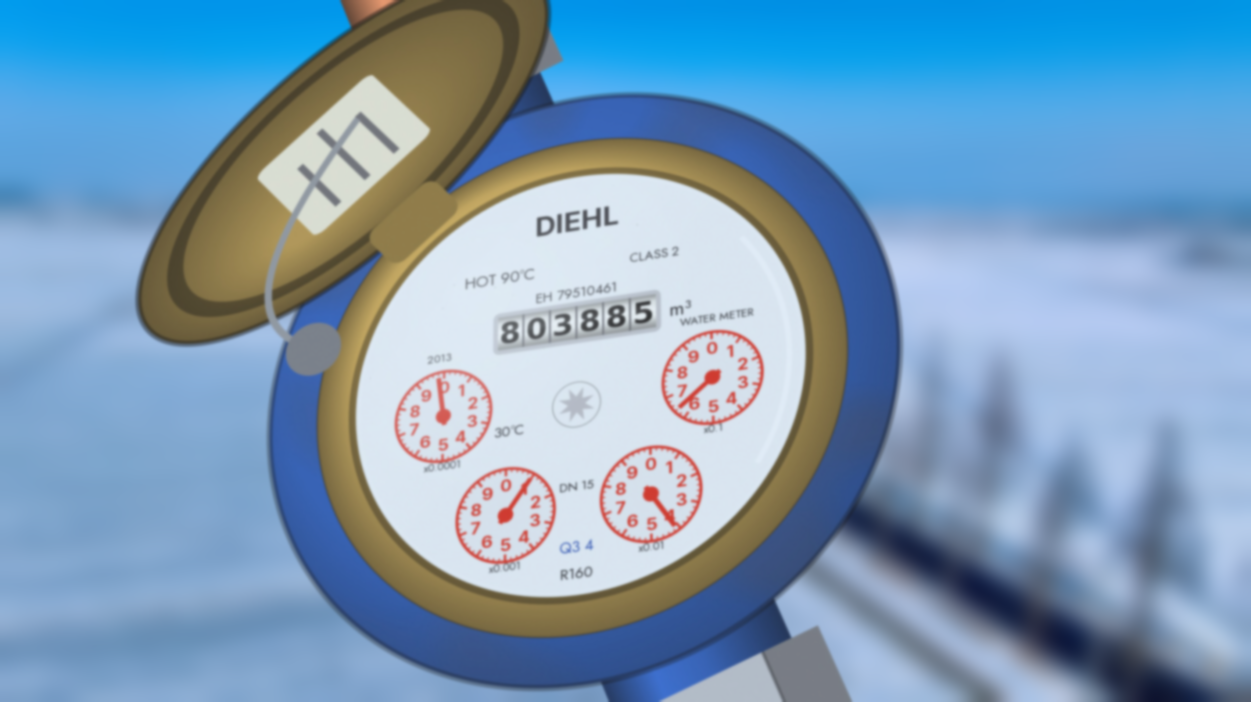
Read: value=803885.6409 unit=m³
